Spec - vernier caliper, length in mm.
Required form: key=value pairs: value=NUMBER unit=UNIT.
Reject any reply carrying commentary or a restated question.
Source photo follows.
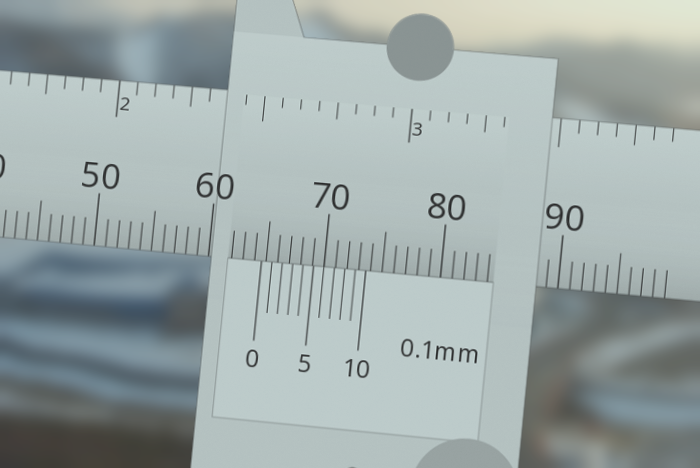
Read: value=64.6 unit=mm
